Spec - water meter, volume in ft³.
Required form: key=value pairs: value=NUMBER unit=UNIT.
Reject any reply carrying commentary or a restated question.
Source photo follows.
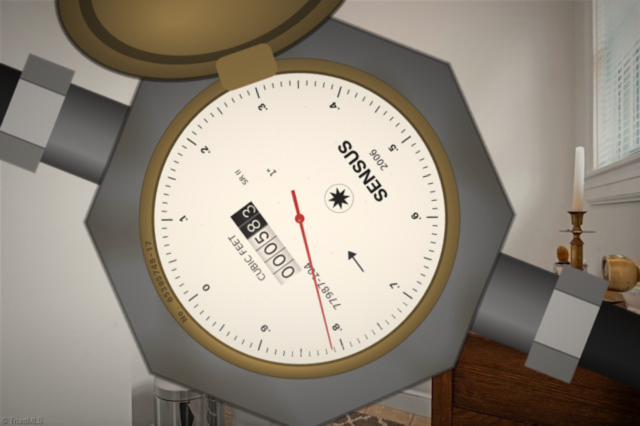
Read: value=582.81 unit=ft³
